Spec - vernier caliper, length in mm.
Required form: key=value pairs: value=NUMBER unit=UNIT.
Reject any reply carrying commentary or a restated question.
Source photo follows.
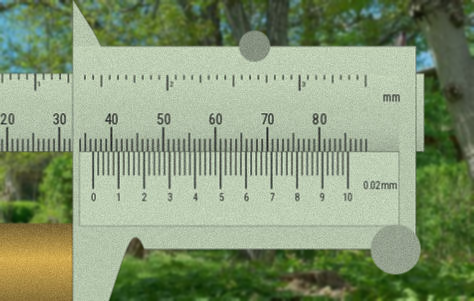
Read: value=36.5 unit=mm
